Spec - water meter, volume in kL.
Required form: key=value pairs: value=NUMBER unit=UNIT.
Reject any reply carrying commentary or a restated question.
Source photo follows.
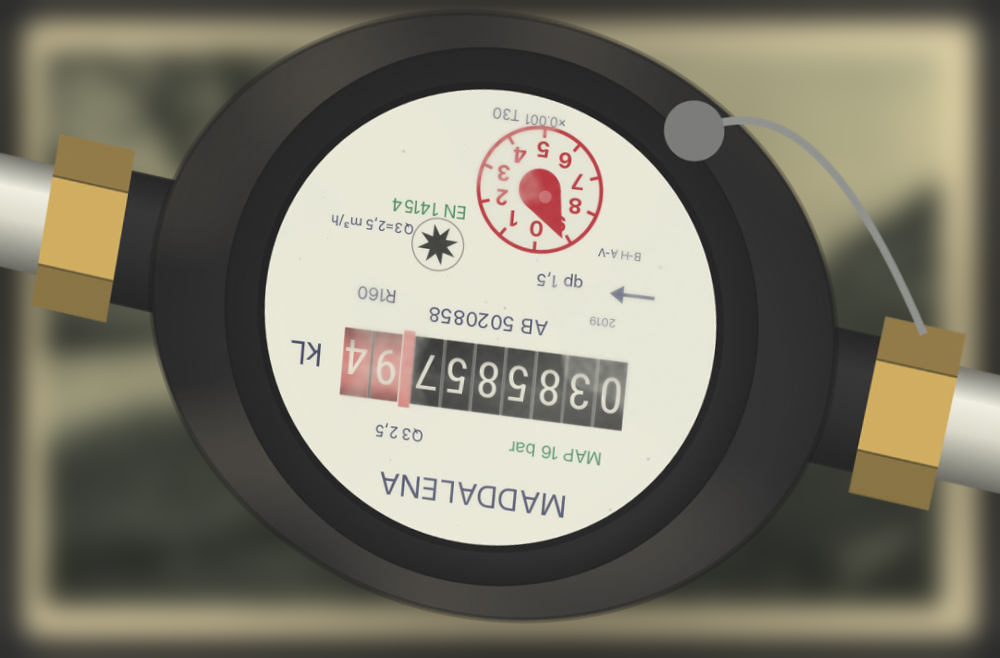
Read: value=385857.939 unit=kL
